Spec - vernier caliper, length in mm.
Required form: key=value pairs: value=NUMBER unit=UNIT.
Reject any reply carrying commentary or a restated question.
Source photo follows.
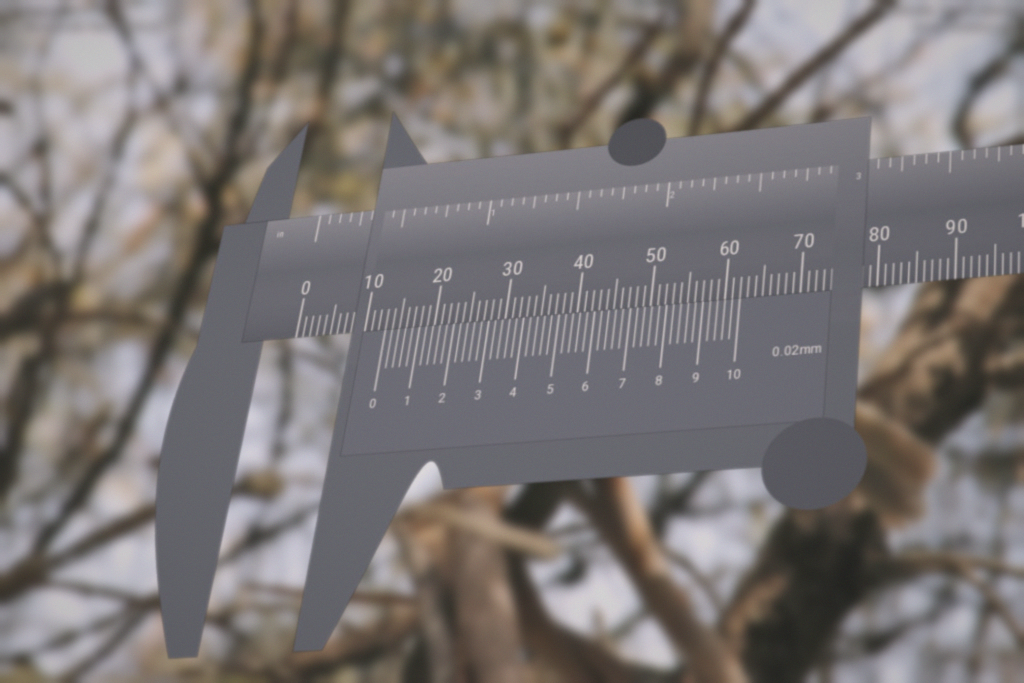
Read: value=13.0 unit=mm
